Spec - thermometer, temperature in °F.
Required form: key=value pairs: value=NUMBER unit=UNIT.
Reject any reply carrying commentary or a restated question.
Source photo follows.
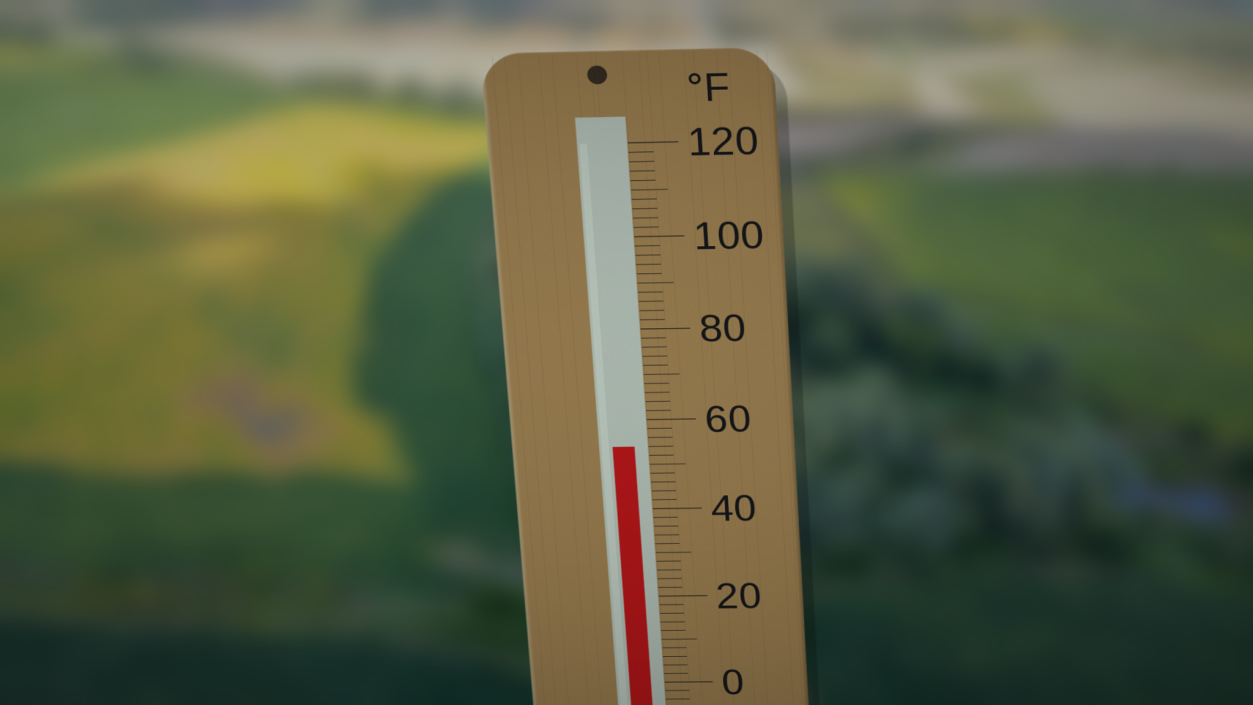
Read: value=54 unit=°F
